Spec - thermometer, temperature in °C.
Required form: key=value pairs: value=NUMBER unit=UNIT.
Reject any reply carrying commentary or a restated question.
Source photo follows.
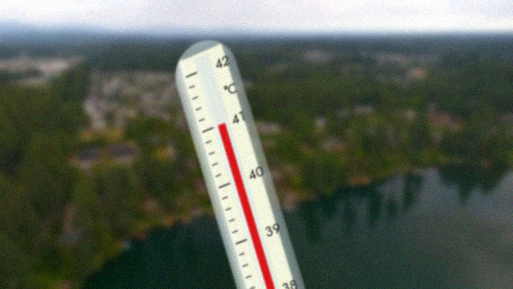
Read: value=41 unit=°C
